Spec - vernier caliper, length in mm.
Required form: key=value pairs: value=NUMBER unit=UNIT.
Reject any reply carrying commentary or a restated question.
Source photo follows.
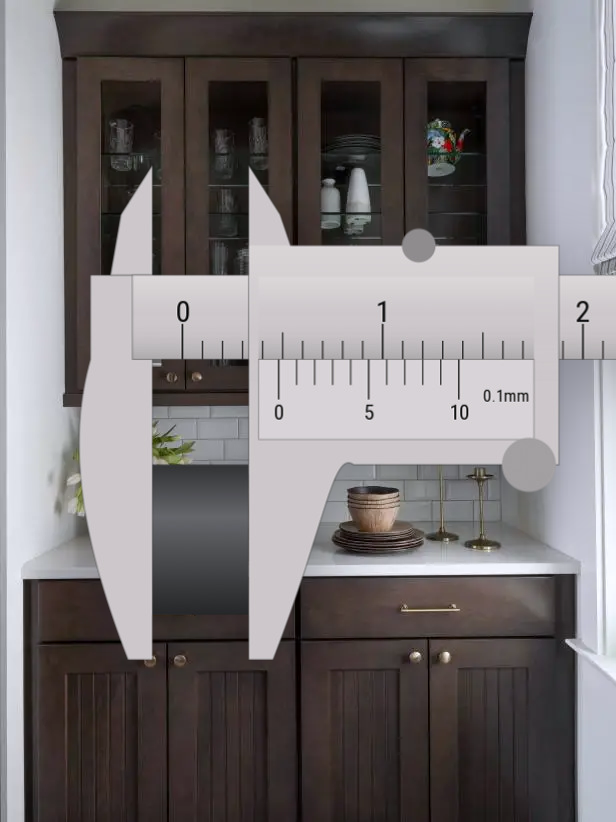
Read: value=4.8 unit=mm
